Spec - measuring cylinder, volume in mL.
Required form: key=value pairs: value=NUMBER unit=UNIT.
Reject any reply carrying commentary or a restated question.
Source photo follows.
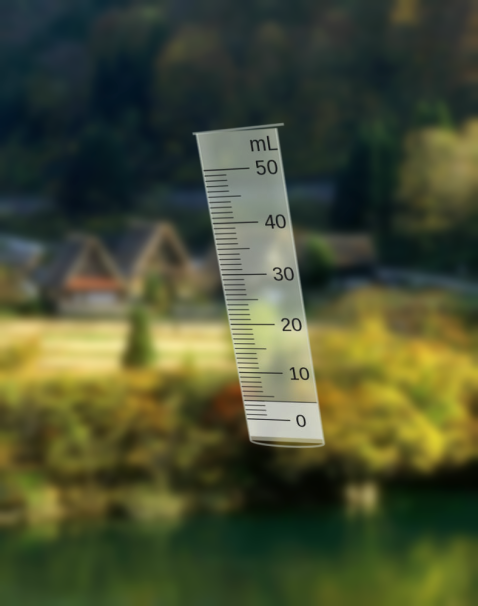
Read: value=4 unit=mL
